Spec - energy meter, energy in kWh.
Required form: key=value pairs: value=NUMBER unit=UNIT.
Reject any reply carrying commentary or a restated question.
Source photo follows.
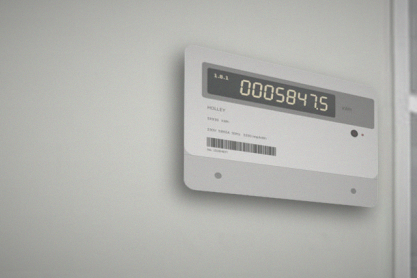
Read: value=5847.5 unit=kWh
